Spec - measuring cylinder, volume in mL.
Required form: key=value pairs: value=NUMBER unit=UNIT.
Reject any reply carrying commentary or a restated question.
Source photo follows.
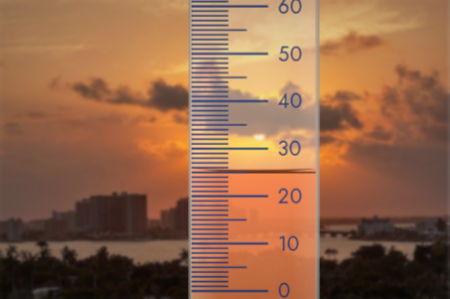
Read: value=25 unit=mL
